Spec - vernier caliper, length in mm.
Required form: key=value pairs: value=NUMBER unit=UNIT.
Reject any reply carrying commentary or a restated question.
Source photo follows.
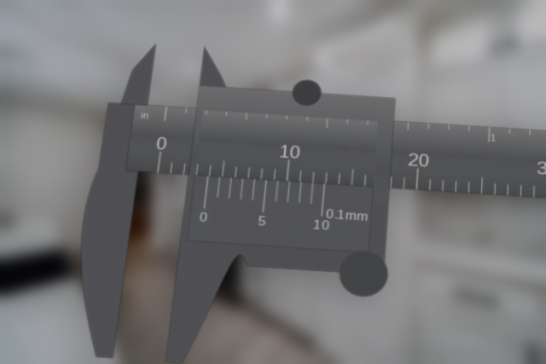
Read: value=3.9 unit=mm
